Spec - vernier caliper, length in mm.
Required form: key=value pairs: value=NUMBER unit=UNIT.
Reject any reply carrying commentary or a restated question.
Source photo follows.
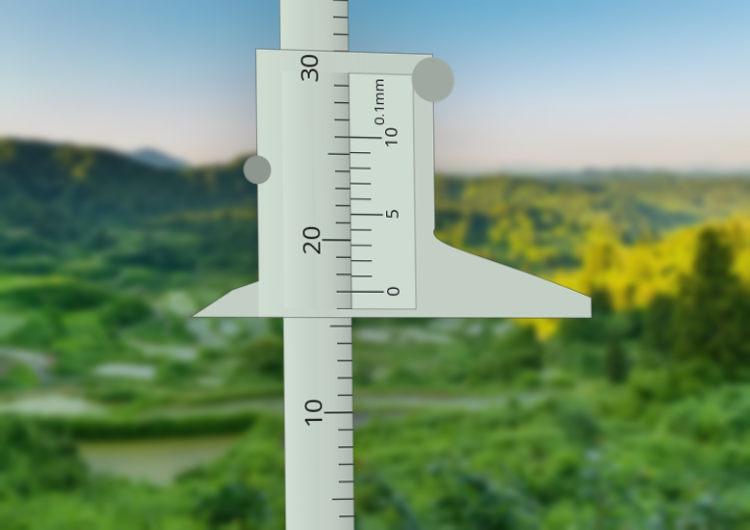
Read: value=17.0 unit=mm
